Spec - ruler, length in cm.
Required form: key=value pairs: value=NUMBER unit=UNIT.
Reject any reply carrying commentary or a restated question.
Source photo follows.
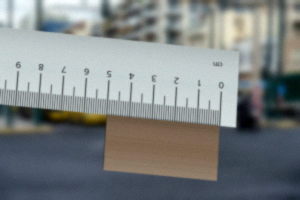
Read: value=5 unit=cm
